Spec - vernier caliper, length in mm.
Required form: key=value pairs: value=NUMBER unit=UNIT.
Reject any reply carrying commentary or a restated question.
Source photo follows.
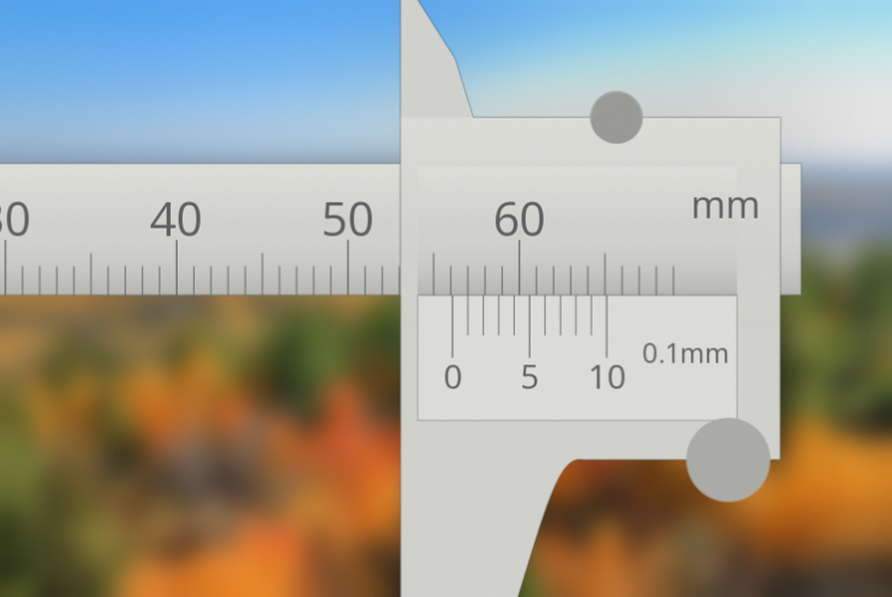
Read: value=56.1 unit=mm
